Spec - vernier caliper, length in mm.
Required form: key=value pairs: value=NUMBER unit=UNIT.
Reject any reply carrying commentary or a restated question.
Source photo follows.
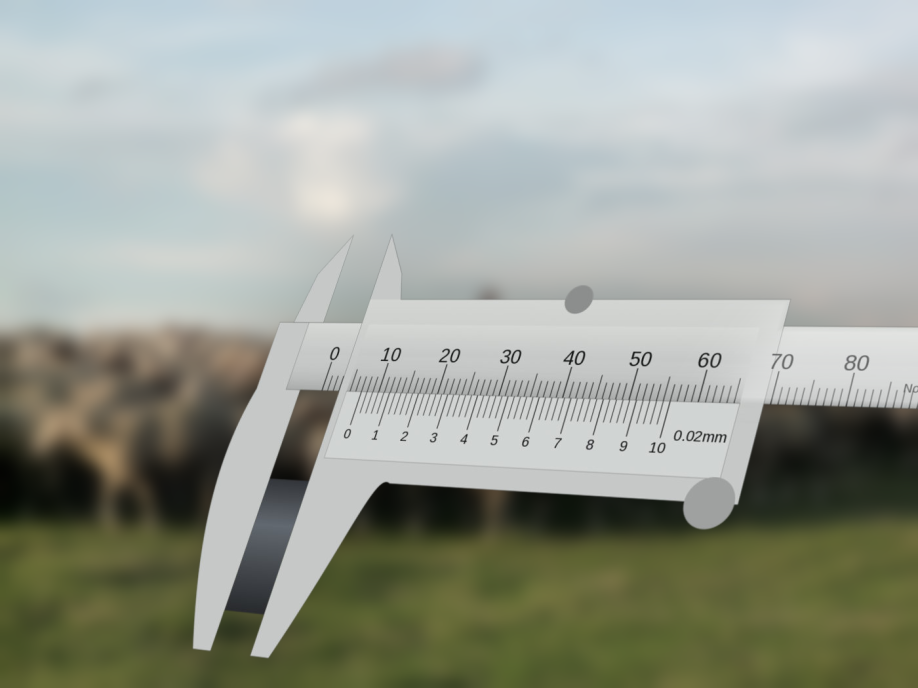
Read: value=7.0 unit=mm
